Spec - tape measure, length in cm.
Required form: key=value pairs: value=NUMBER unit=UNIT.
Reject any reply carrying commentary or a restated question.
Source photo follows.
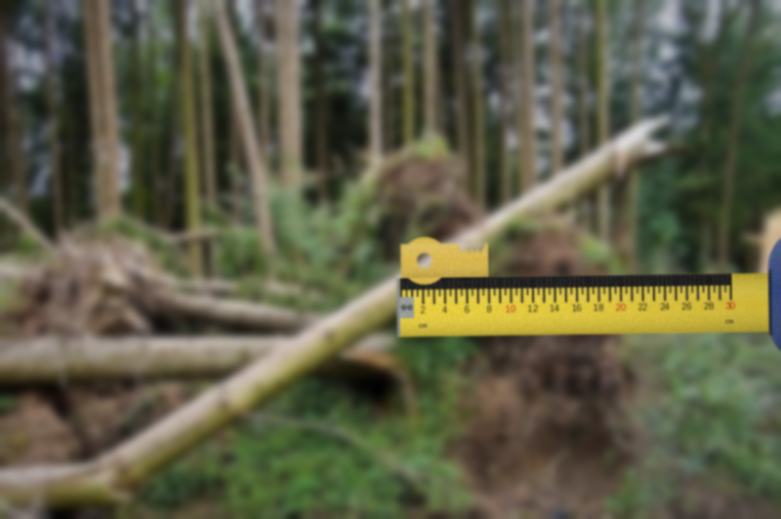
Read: value=8 unit=cm
